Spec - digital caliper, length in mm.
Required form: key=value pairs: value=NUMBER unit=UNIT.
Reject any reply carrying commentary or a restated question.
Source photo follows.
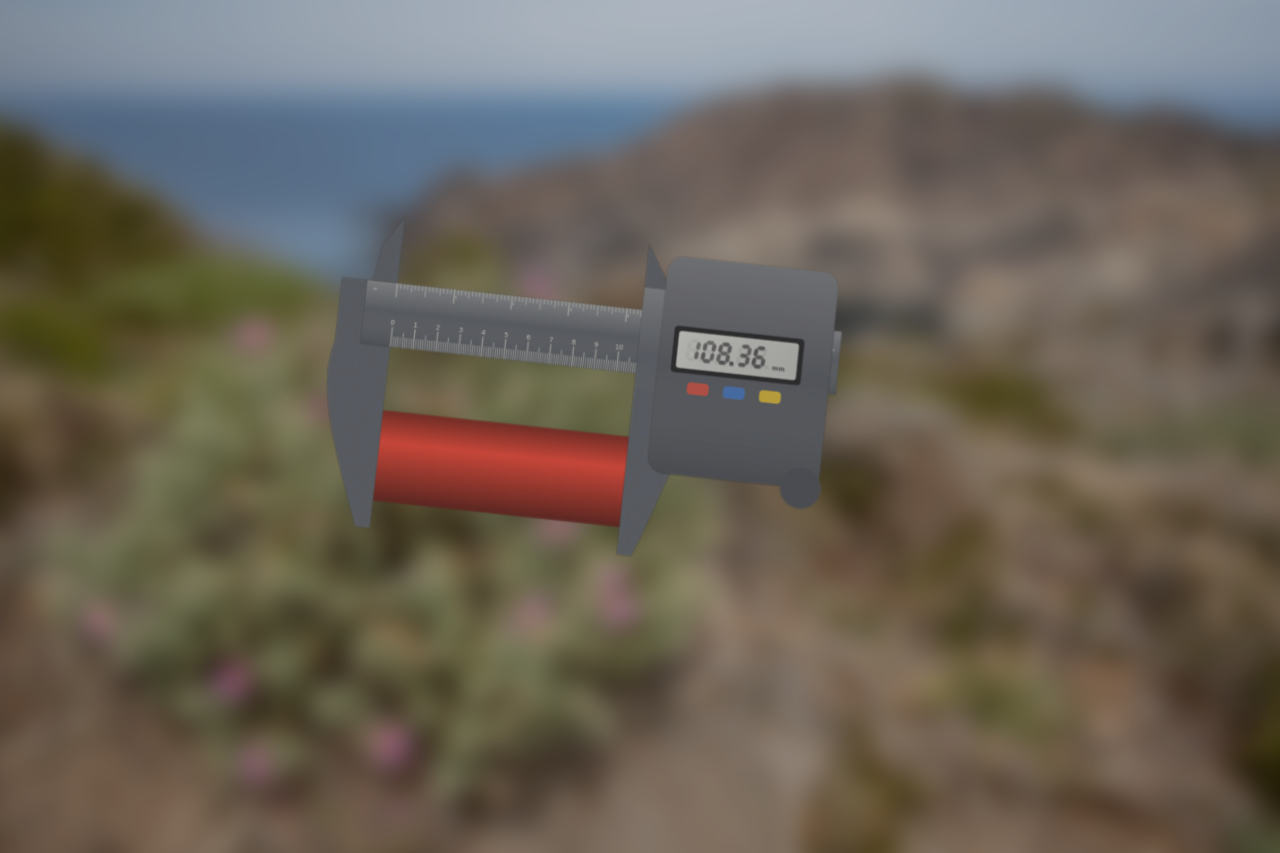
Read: value=108.36 unit=mm
